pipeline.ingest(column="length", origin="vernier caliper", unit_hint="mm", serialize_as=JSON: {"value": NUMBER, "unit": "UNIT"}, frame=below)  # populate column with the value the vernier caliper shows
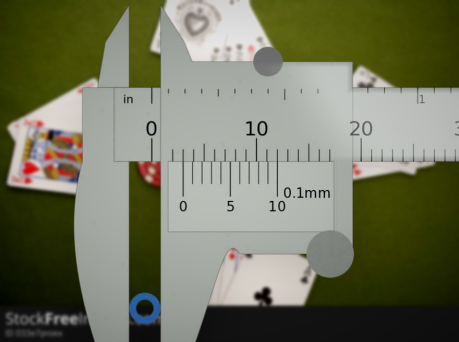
{"value": 3.0, "unit": "mm"}
